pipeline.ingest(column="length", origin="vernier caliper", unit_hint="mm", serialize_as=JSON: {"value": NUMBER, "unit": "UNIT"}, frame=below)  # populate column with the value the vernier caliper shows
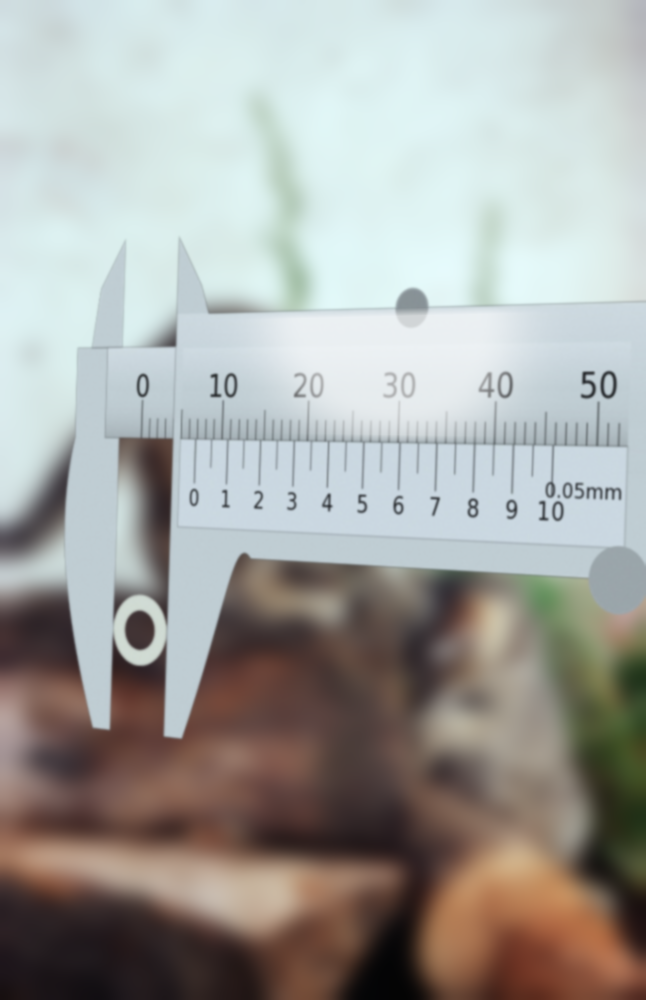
{"value": 6.8, "unit": "mm"}
